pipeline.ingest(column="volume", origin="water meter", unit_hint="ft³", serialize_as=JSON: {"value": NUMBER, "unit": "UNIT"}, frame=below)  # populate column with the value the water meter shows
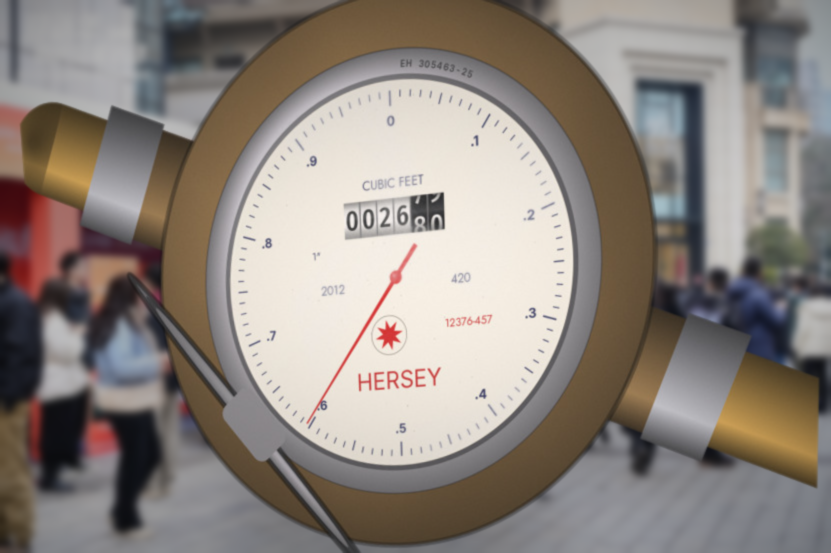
{"value": 2679.60, "unit": "ft³"}
